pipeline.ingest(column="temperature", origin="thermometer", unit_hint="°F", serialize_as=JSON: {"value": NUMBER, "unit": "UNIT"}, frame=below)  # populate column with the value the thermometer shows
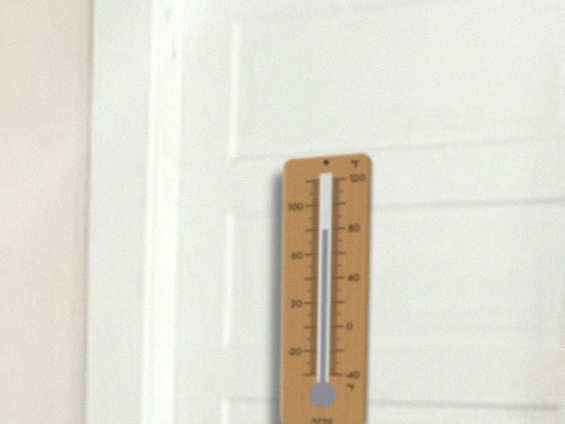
{"value": 80, "unit": "°F"}
